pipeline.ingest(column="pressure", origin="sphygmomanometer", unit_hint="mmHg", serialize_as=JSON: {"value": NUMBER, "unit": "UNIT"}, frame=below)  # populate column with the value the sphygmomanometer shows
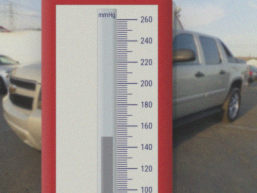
{"value": 150, "unit": "mmHg"}
